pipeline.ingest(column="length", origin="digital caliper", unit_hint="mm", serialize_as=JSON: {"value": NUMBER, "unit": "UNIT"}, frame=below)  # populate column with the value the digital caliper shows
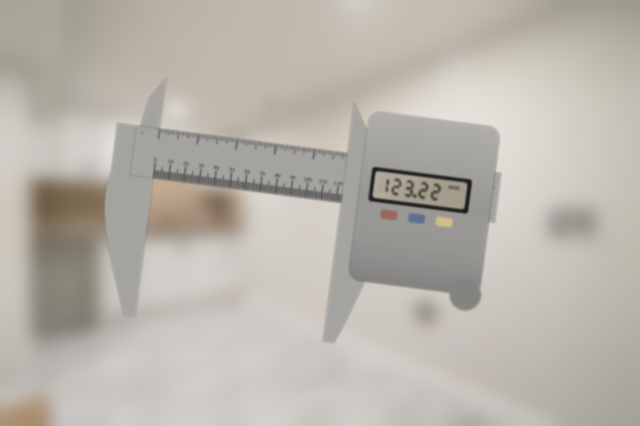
{"value": 123.22, "unit": "mm"}
